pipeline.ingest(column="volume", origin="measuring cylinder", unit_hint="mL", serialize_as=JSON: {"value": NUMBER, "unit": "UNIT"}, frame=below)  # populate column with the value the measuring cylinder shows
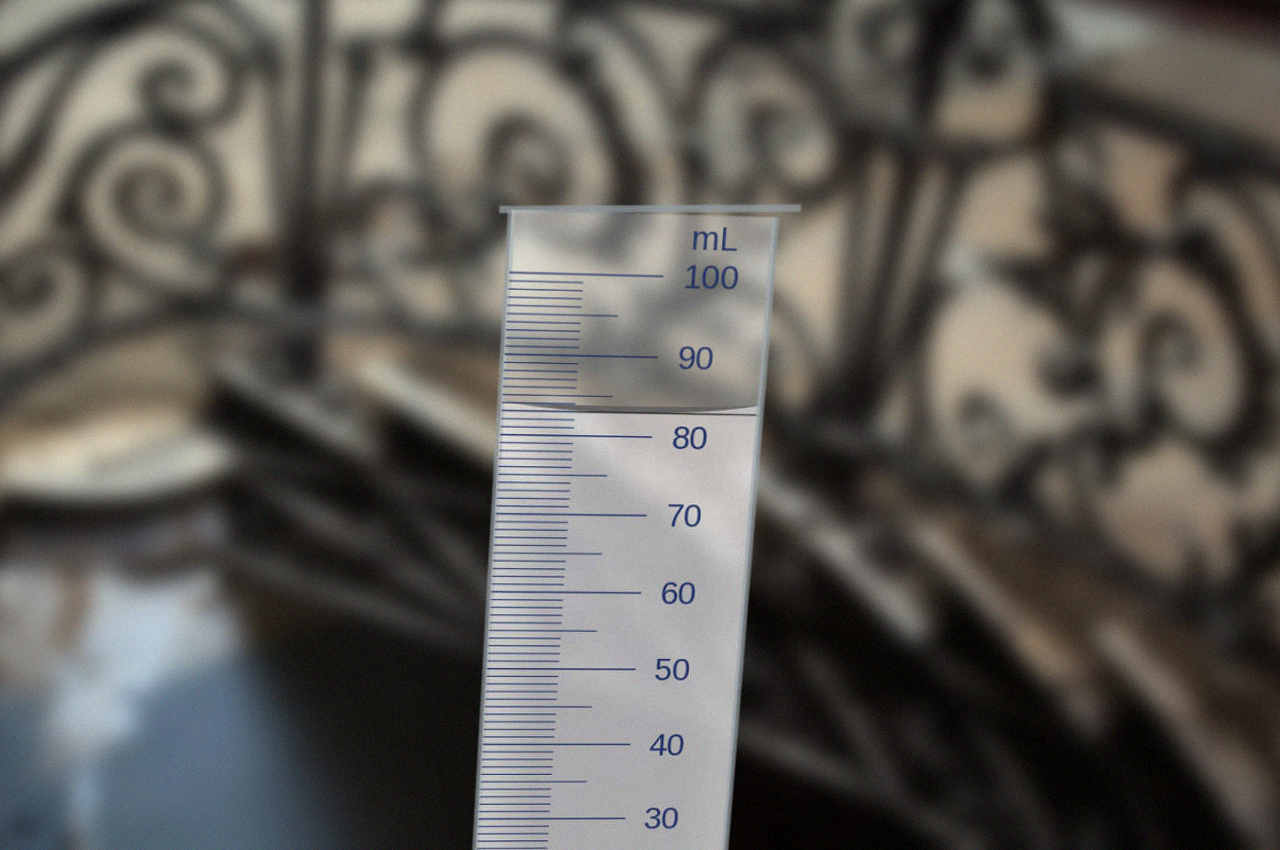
{"value": 83, "unit": "mL"}
